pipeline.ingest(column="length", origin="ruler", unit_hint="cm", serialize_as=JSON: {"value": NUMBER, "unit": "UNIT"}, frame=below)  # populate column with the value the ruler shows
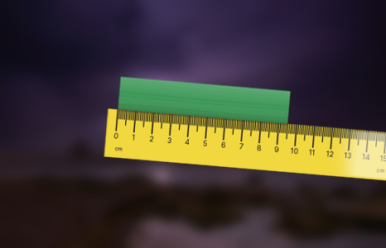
{"value": 9.5, "unit": "cm"}
